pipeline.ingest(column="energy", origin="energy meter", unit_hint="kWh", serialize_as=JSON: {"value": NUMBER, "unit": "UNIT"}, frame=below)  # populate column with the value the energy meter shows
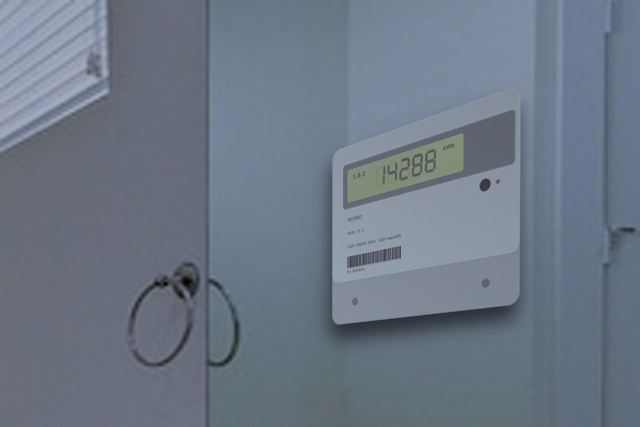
{"value": 14288, "unit": "kWh"}
